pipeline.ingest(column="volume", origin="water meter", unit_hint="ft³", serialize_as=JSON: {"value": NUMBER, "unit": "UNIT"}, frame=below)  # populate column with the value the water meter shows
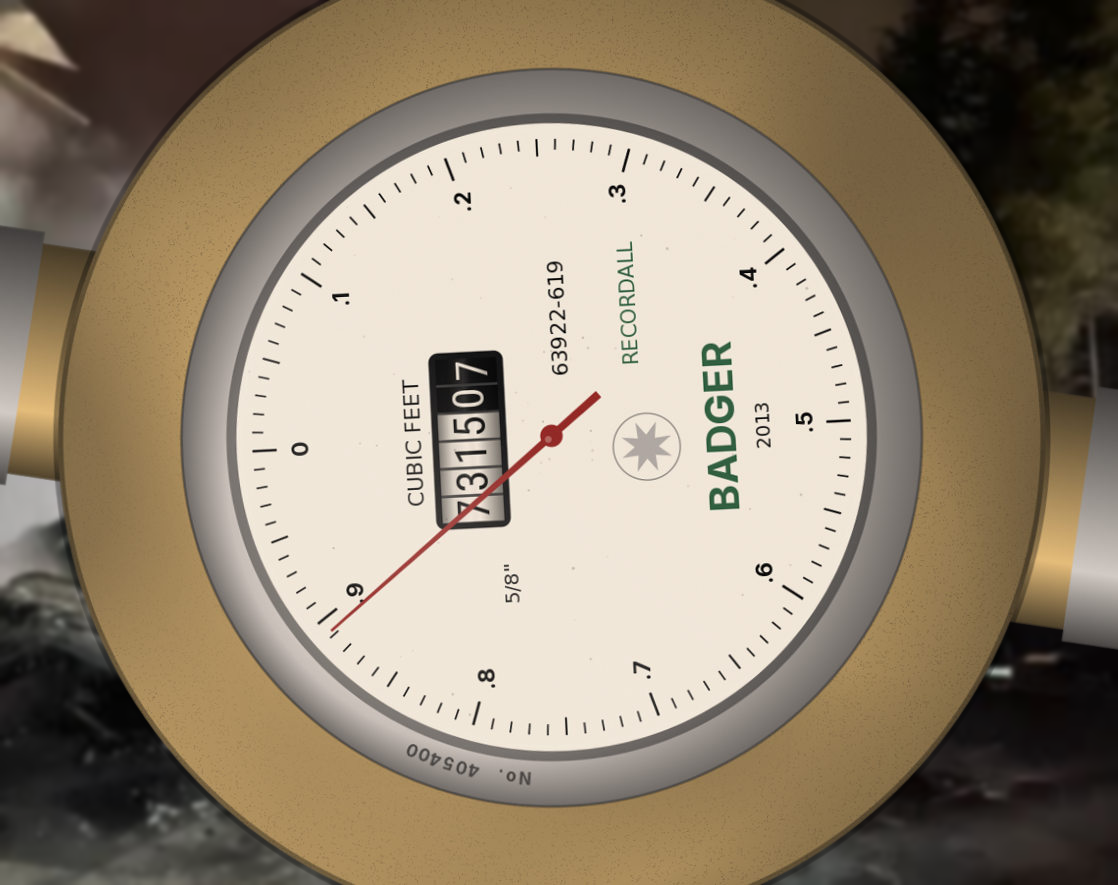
{"value": 731506.89, "unit": "ft³"}
